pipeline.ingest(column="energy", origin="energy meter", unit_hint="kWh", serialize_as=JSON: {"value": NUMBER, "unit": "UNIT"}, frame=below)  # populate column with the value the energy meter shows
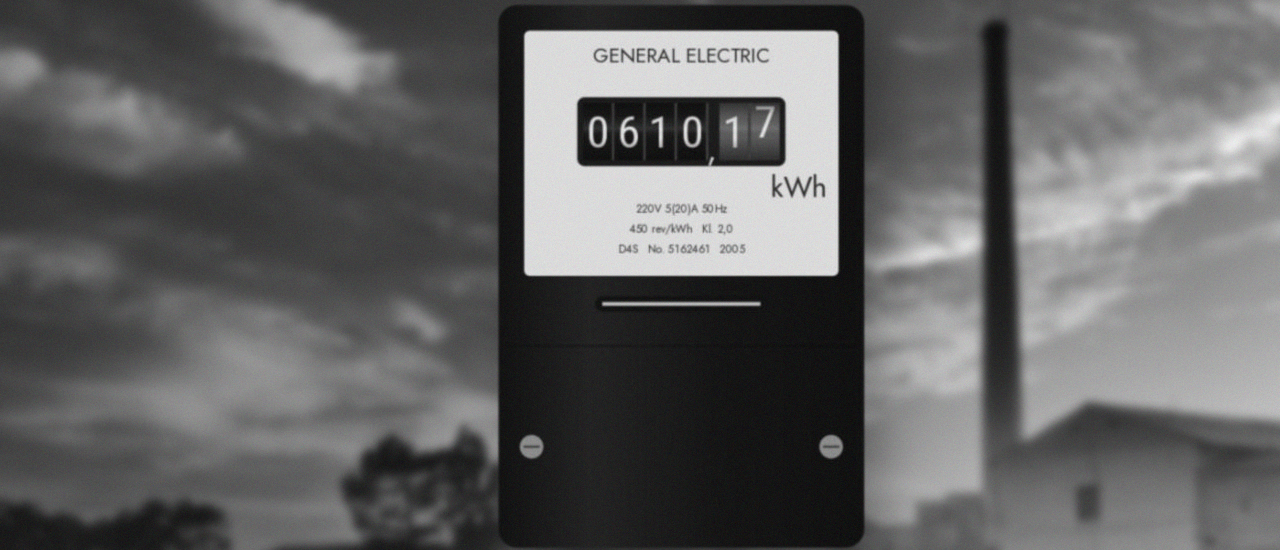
{"value": 610.17, "unit": "kWh"}
